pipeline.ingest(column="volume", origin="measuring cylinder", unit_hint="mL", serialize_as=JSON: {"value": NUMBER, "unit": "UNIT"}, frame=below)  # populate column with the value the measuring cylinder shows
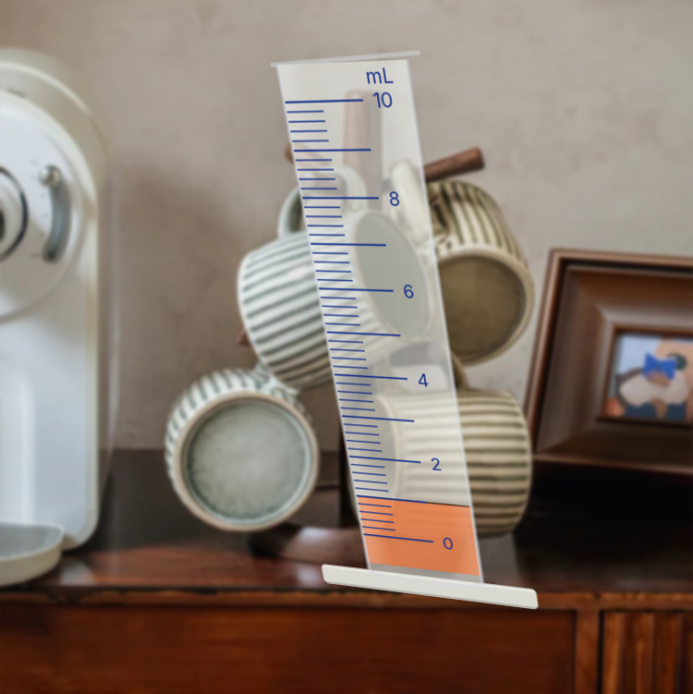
{"value": 1, "unit": "mL"}
